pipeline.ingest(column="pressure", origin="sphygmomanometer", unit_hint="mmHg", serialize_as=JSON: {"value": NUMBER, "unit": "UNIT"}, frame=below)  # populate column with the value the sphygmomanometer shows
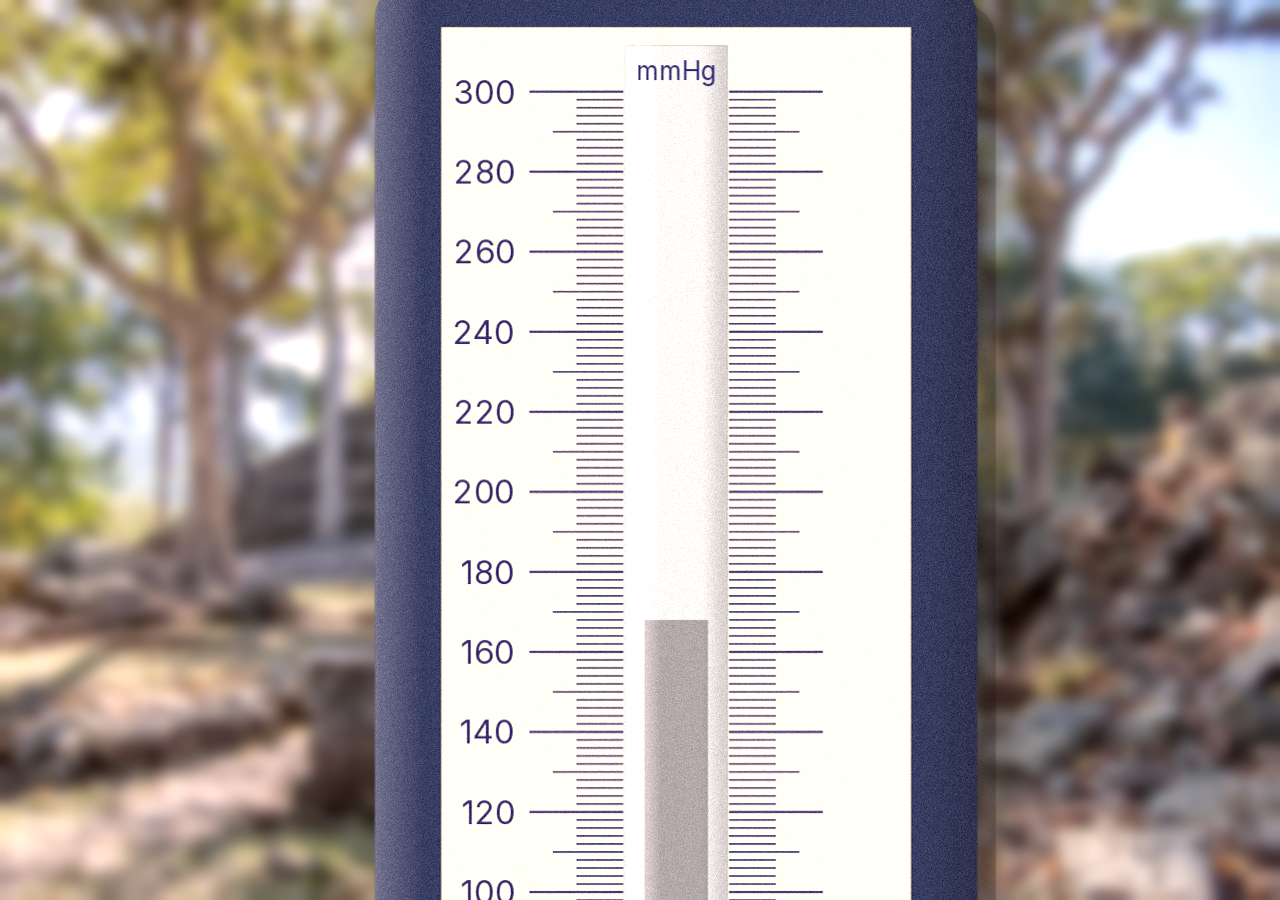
{"value": 168, "unit": "mmHg"}
